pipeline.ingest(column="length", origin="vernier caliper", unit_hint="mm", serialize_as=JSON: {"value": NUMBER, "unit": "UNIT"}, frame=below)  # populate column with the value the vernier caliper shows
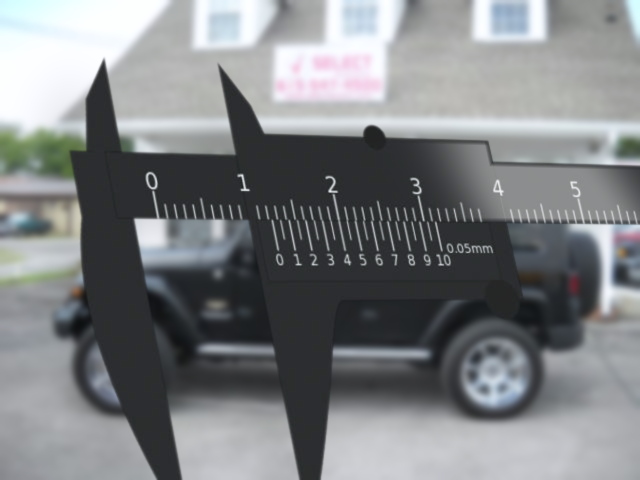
{"value": 12.4, "unit": "mm"}
